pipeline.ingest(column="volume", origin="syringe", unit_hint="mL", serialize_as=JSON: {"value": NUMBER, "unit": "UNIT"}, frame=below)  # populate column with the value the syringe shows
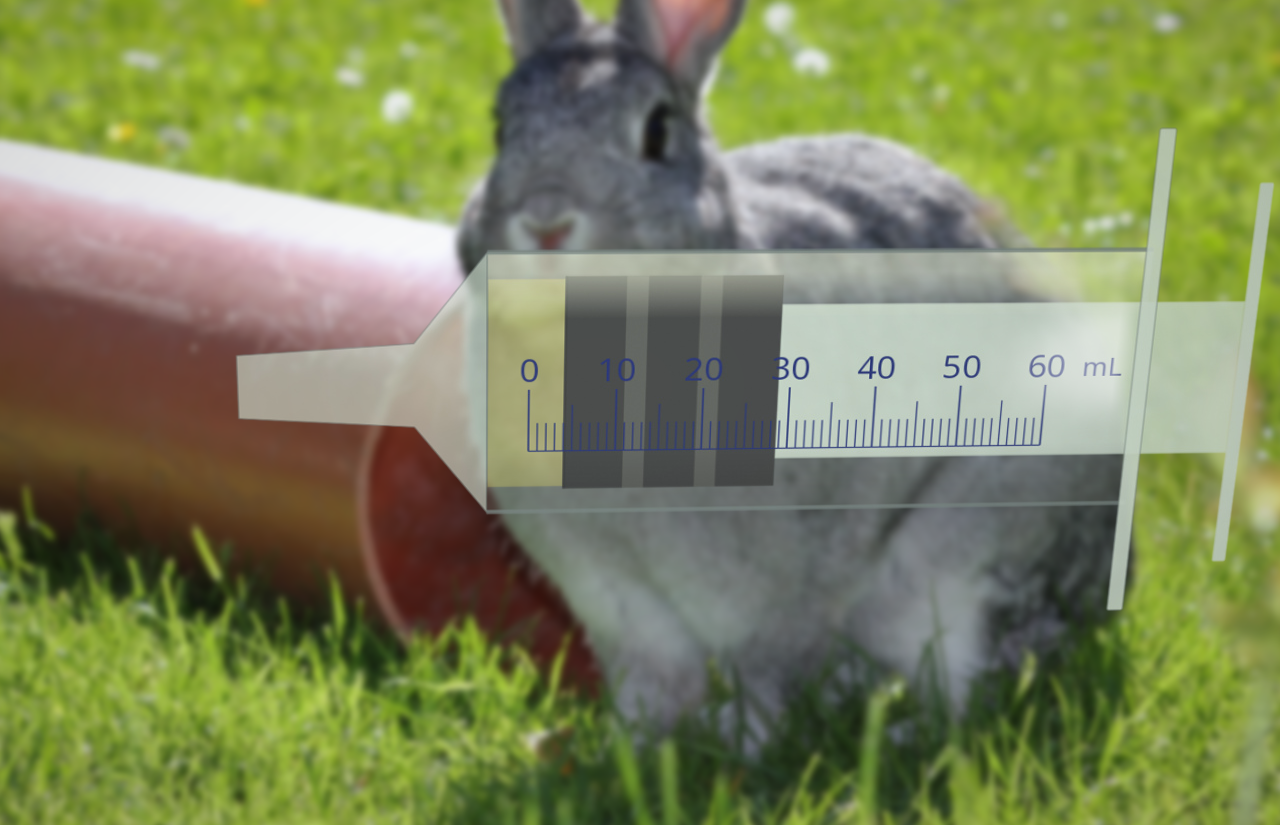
{"value": 4, "unit": "mL"}
